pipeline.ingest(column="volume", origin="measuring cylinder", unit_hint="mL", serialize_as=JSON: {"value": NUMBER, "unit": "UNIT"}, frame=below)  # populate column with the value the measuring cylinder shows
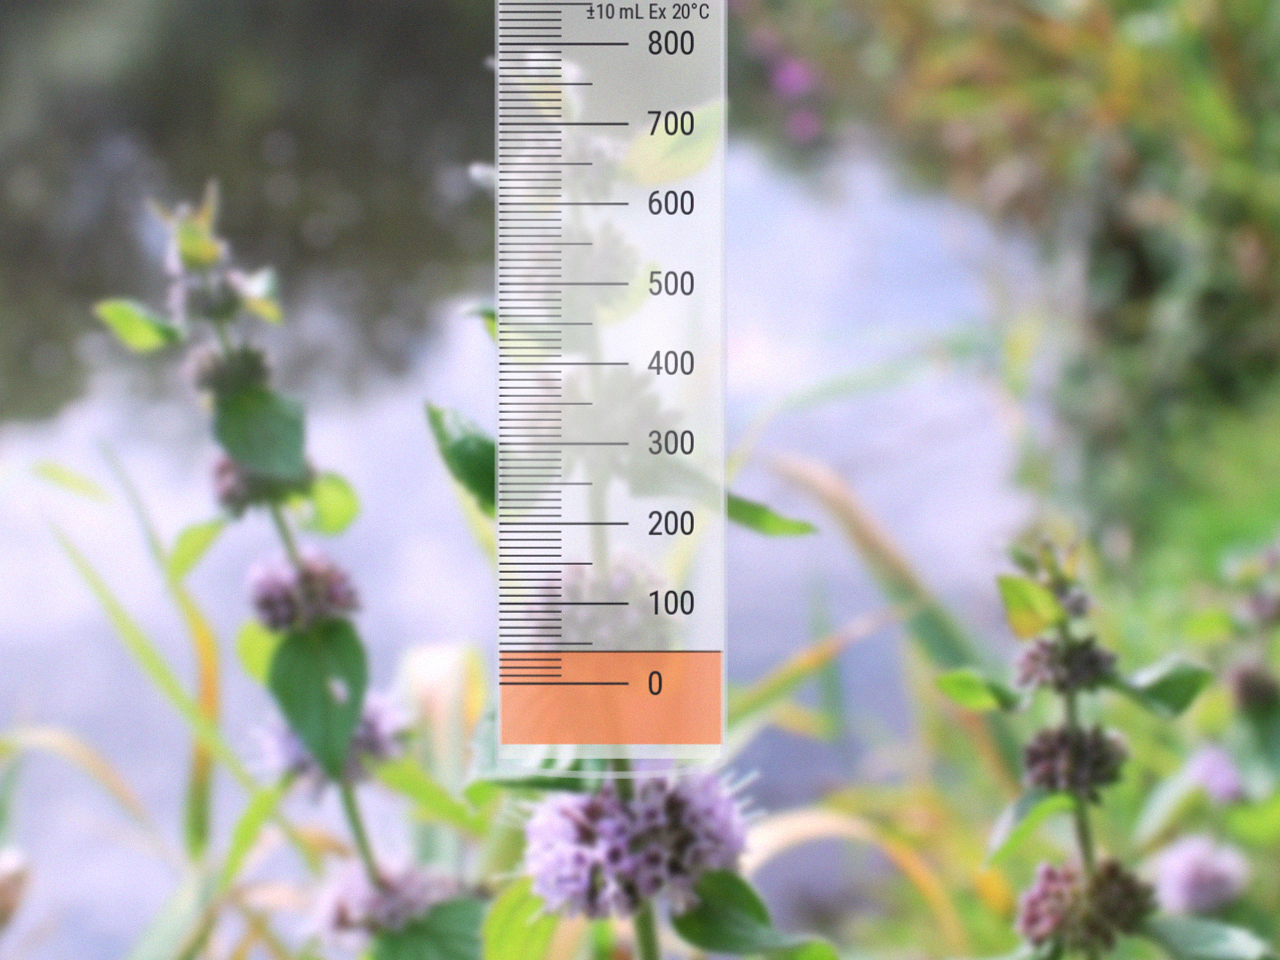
{"value": 40, "unit": "mL"}
